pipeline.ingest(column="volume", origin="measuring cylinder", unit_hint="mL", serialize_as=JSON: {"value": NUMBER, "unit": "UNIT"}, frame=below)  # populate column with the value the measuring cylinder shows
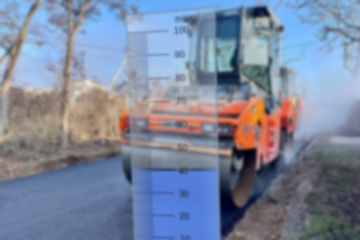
{"value": 40, "unit": "mL"}
